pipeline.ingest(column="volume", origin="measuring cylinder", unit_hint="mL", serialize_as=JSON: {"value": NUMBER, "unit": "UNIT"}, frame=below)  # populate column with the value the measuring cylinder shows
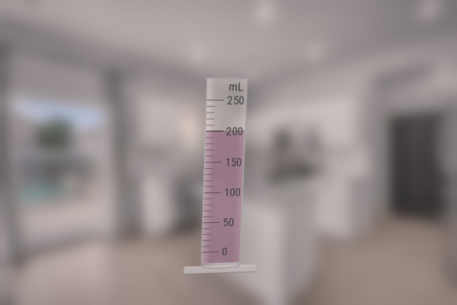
{"value": 200, "unit": "mL"}
